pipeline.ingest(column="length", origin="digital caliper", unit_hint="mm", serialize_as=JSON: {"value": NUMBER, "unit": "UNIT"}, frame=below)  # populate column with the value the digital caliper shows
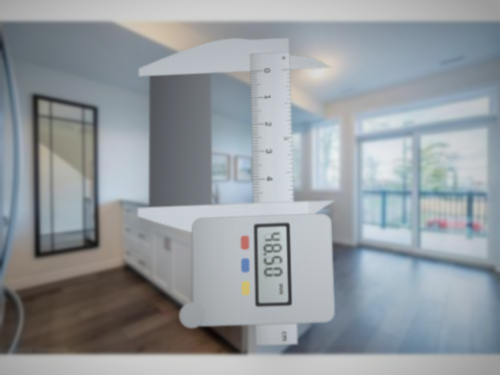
{"value": 48.50, "unit": "mm"}
